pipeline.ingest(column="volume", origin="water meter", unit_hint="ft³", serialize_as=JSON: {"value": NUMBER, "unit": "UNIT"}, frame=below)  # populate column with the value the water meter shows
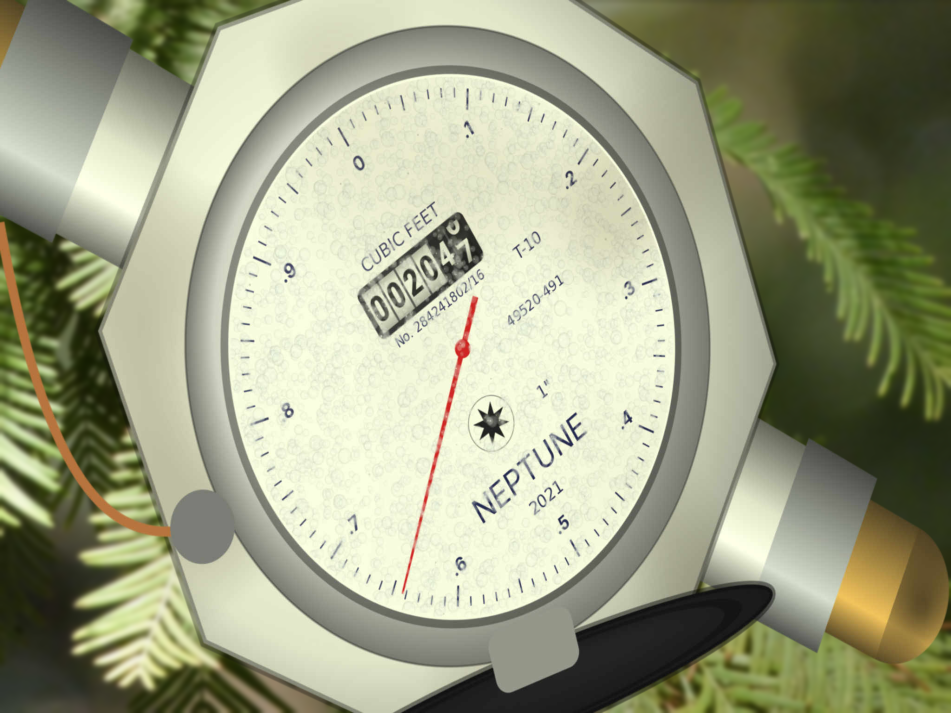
{"value": 2046.64, "unit": "ft³"}
